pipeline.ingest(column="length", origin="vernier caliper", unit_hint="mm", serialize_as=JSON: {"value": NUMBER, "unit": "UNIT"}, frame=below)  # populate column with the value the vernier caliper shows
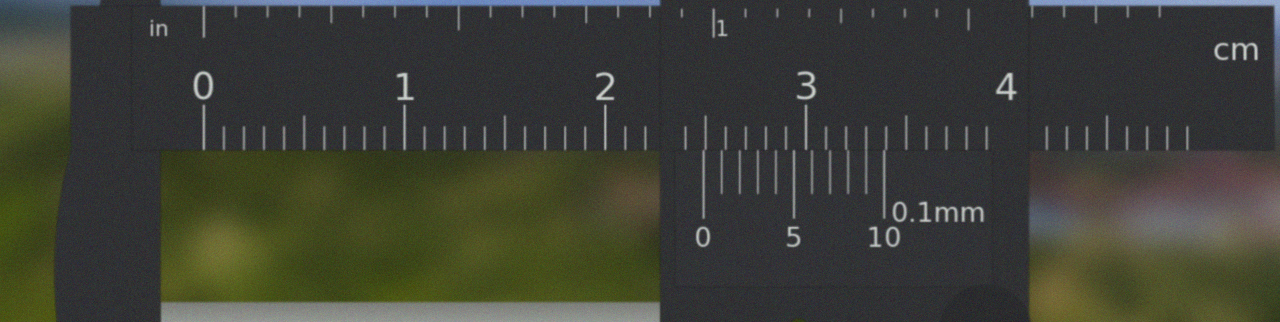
{"value": 24.9, "unit": "mm"}
